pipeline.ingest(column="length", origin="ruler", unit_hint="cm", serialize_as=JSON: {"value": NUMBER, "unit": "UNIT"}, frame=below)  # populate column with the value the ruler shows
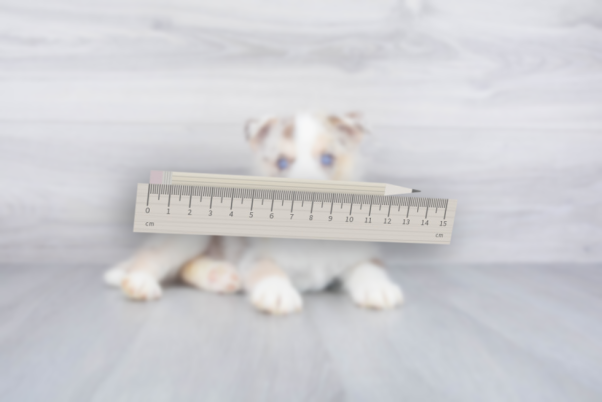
{"value": 13.5, "unit": "cm"}
